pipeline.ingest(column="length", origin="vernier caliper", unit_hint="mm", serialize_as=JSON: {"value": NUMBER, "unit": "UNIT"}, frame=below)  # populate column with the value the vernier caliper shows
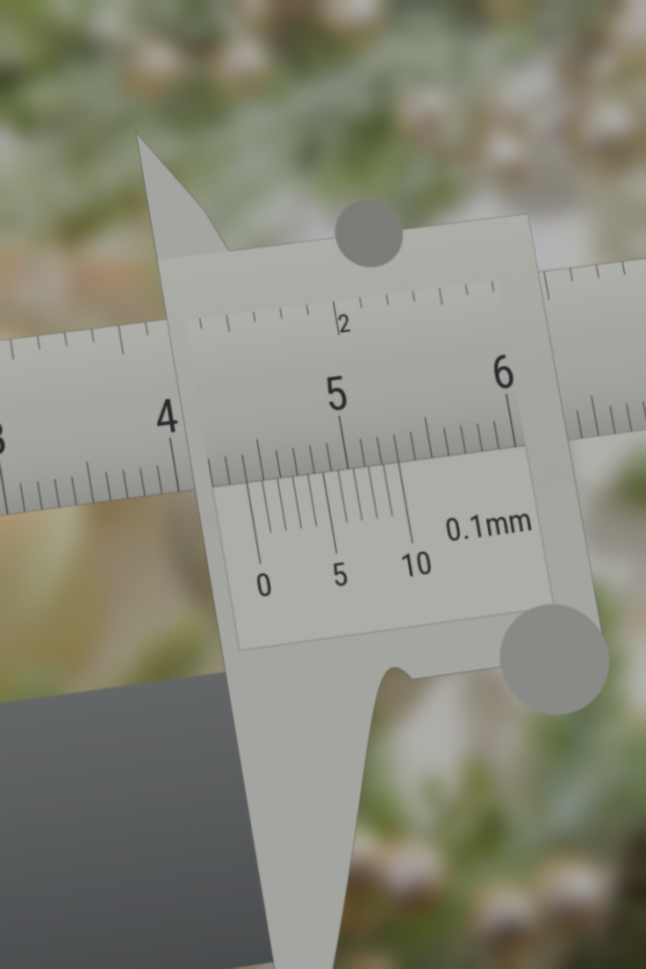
{"value": 44.0, "unit": "mm"}
